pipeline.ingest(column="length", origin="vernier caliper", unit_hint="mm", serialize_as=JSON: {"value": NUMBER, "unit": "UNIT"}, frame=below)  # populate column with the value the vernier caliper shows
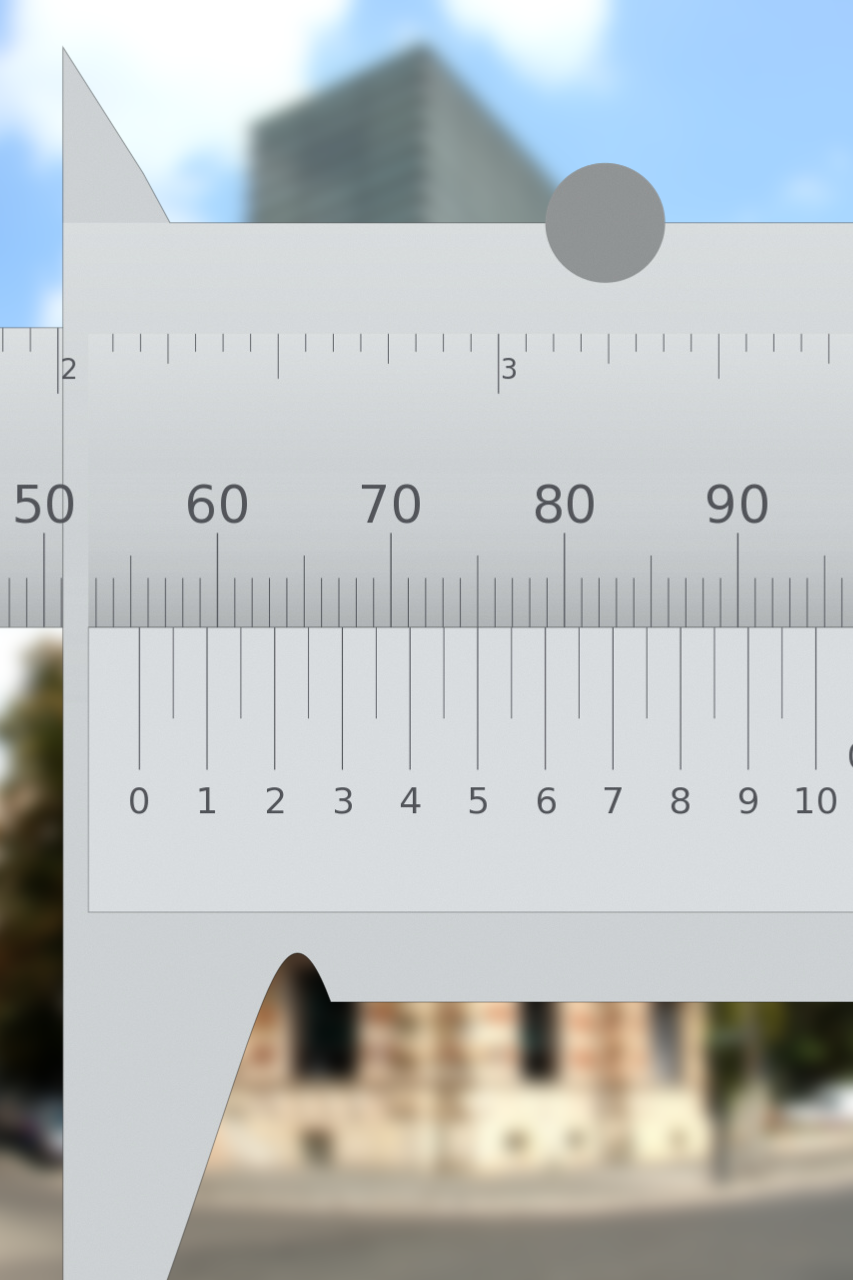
{"value": 55.5, "unit": "mm"}
